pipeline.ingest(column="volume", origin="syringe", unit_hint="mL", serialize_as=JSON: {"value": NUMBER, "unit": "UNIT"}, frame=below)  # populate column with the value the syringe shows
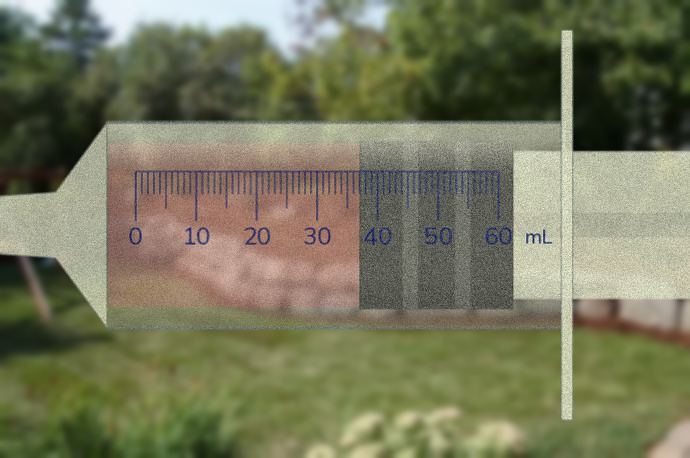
{"value": 37, "unit": "mL"}
